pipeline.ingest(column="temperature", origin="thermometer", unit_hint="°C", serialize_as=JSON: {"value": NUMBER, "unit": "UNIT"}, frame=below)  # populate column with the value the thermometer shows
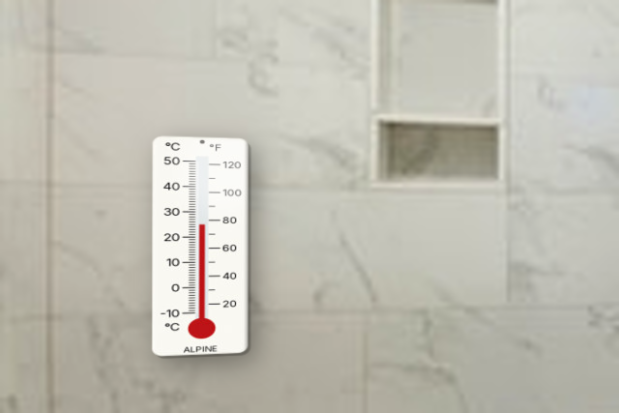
{"value": 25, "unit": "°C"}
